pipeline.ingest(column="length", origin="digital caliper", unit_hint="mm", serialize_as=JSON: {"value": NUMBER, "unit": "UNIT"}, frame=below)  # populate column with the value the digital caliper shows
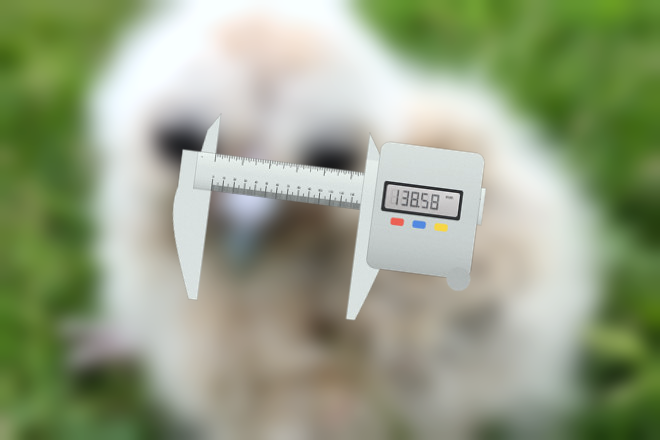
{"value": 138.58, "unit": "mm"}
